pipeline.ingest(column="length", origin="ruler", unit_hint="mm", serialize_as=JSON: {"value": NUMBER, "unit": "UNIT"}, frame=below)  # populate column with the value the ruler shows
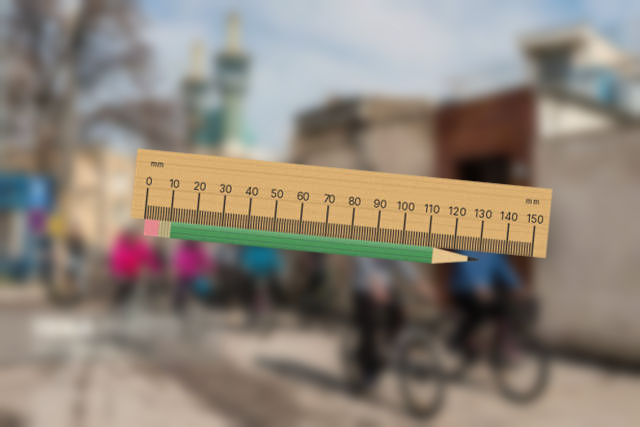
{"value": 130, "unit": "mm"}
